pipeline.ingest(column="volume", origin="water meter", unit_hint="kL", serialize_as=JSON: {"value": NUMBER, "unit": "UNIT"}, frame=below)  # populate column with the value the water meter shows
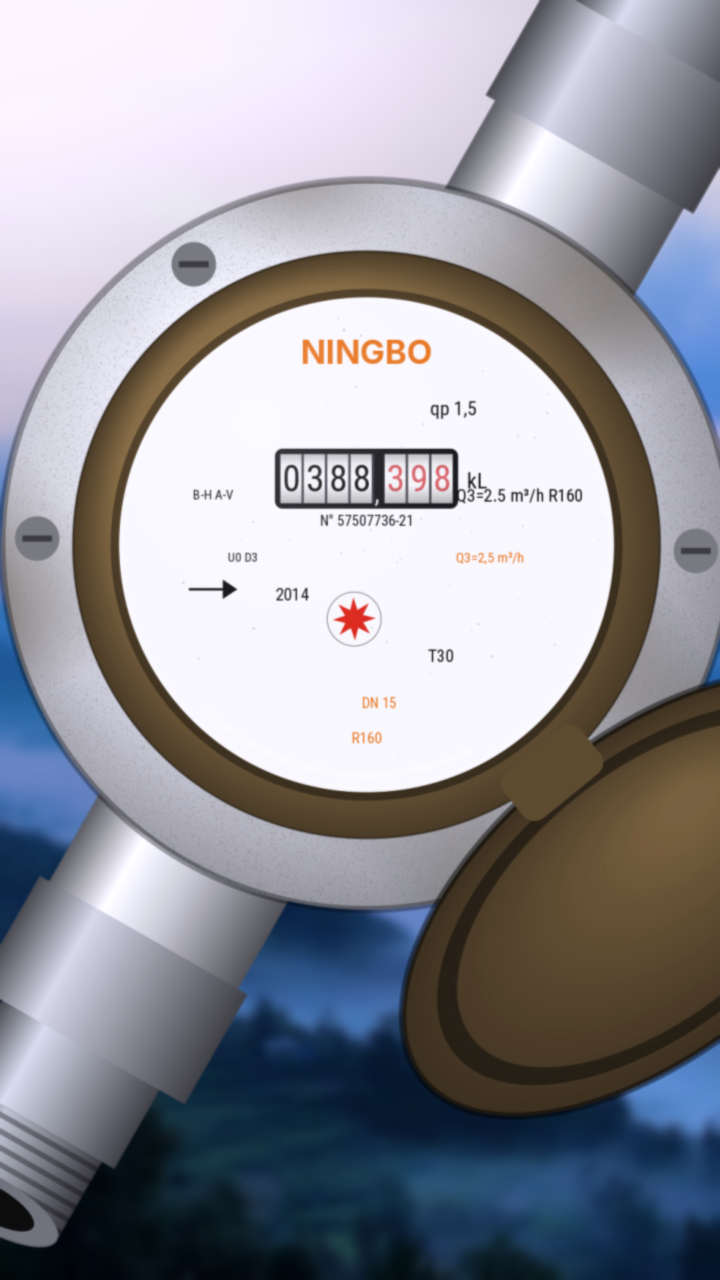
{"value": 388.398, "unit": "kL"}
